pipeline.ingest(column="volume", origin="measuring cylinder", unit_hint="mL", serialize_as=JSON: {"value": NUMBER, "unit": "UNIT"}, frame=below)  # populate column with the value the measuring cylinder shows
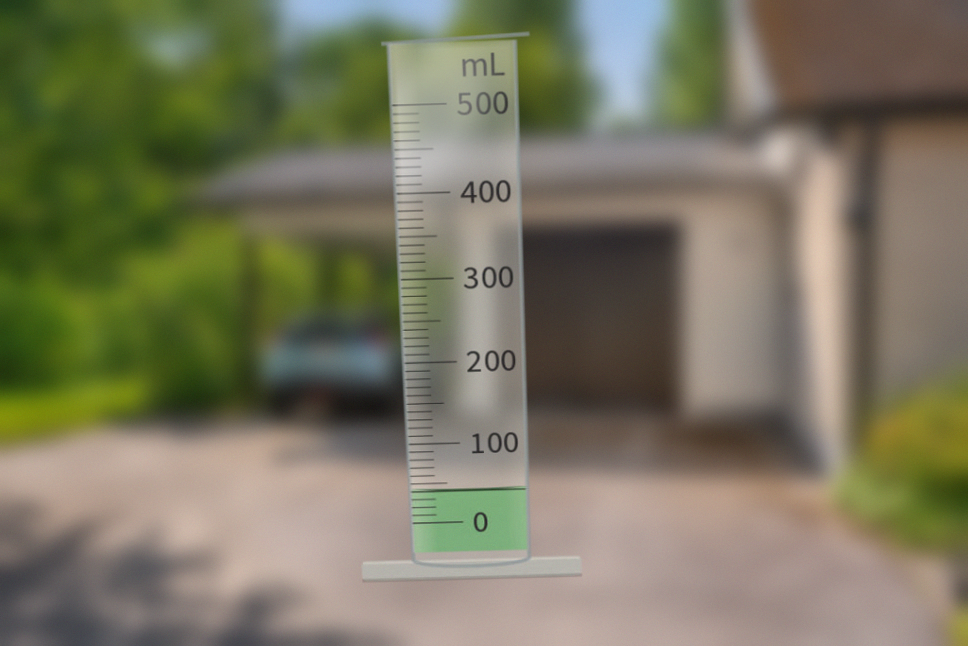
{"value": 40, "unit": "mL"}
